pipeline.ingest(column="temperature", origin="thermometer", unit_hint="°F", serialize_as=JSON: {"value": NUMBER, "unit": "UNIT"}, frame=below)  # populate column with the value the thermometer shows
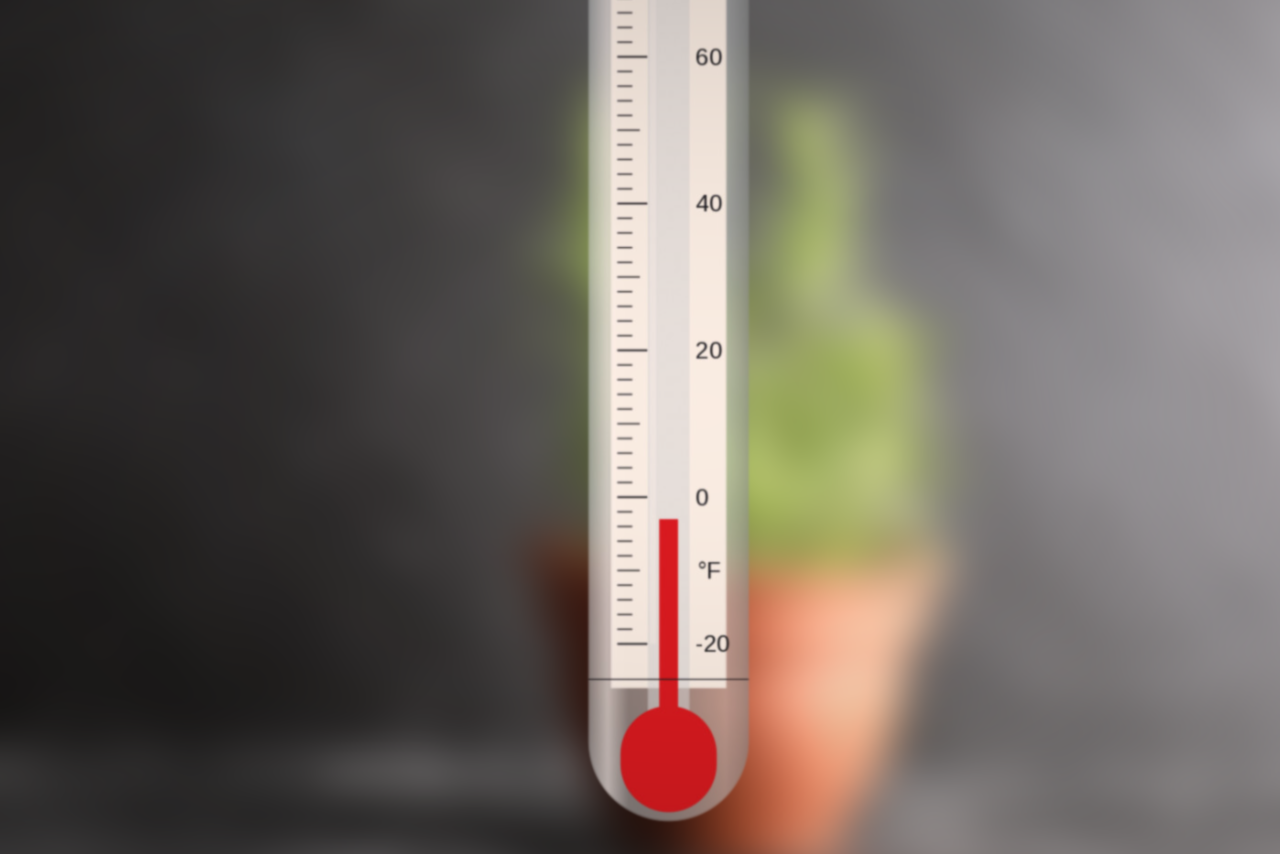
{"value": -3, "unit": "°F"}
